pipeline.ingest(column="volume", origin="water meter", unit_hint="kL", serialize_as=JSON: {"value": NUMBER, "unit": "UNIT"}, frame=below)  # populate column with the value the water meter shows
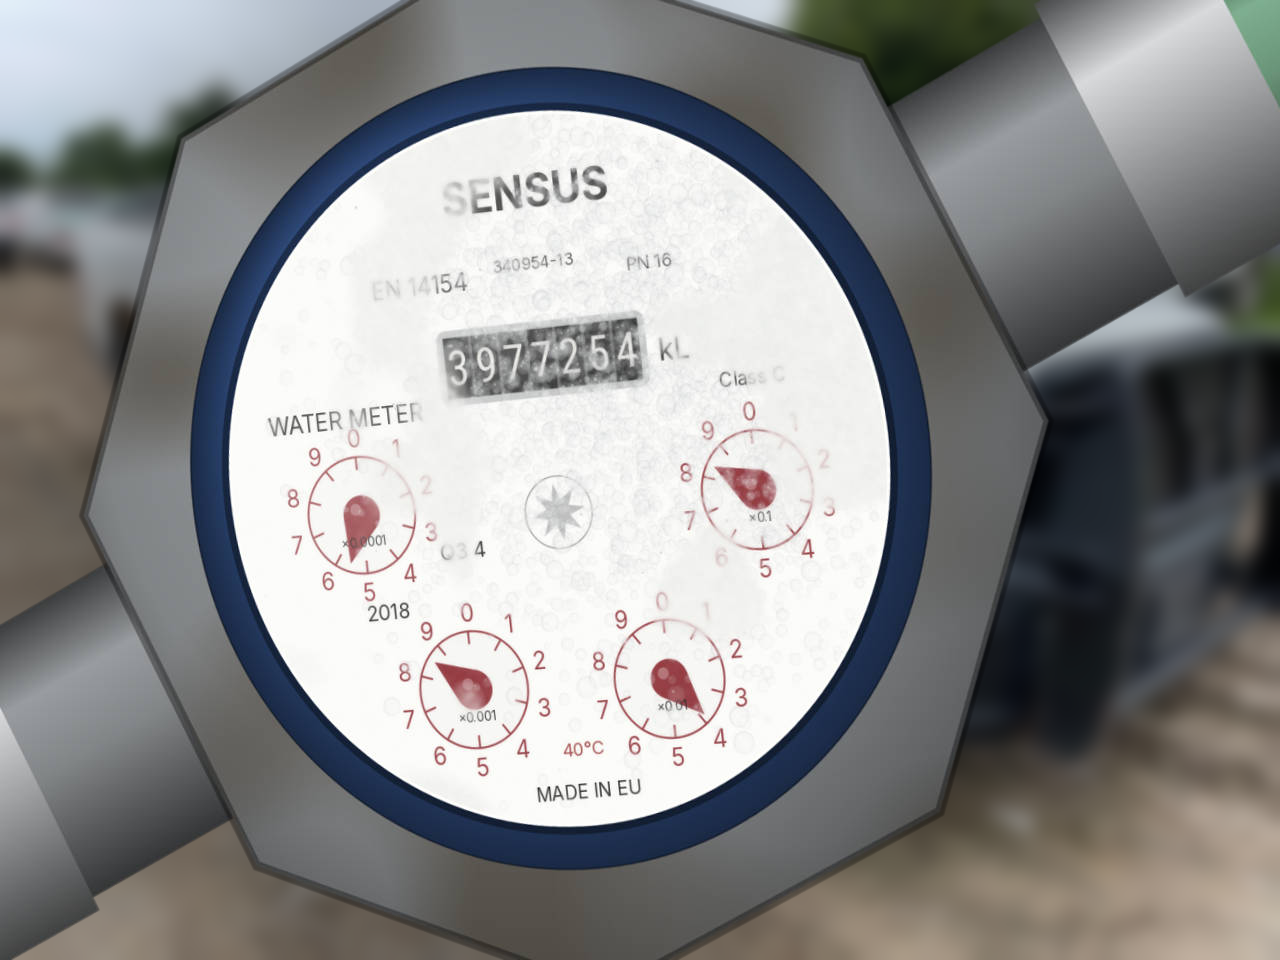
{"value": 3977254.8385, "unit": "kL"}
